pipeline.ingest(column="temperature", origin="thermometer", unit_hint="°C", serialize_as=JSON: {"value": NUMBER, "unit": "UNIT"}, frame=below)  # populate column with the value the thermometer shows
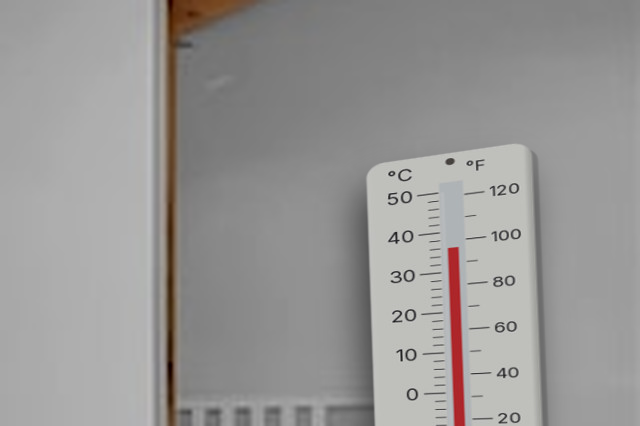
{"value": 36, "unit": "°C"}
